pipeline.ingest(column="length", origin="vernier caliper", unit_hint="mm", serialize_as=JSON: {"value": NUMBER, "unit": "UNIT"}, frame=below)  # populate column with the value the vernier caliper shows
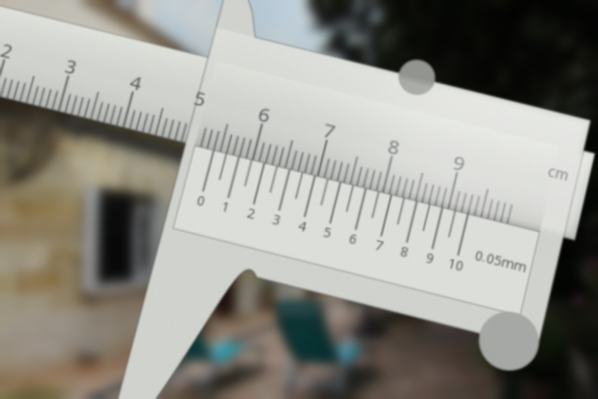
{"value": 54.0, "unit": "mm"}
